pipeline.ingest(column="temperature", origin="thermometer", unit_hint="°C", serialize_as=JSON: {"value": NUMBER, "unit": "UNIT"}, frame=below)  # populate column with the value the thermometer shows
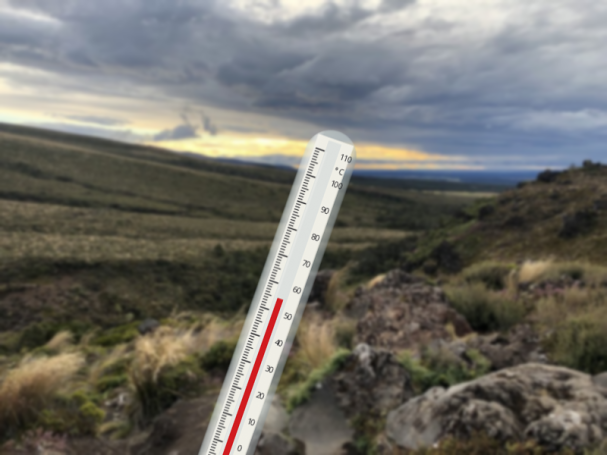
{"value": 55, "unit": "°C"}
